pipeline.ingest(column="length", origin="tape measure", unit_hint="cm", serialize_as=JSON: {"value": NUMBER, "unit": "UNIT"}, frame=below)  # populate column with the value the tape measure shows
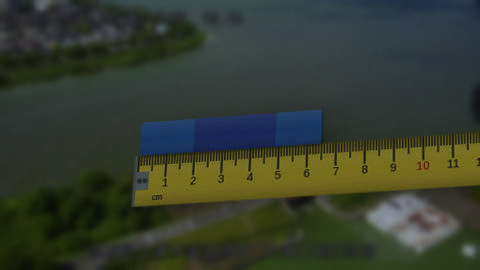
{"value": 6.5, "unit": "cm"}
